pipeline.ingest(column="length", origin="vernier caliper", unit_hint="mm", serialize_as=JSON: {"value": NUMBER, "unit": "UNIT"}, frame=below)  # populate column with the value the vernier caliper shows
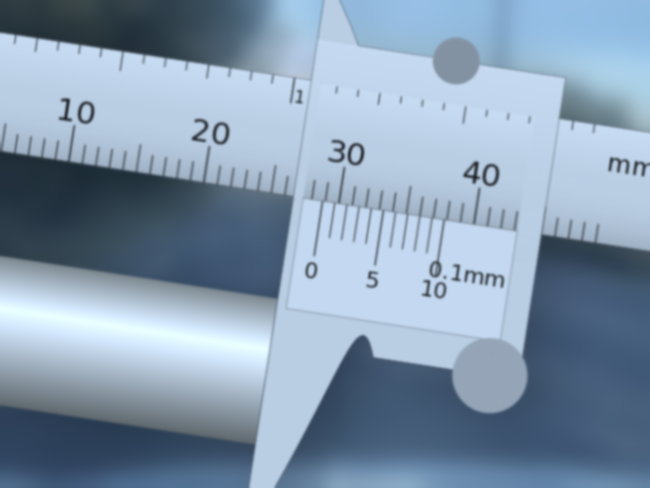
{"value": 28.8, "unit": "mm"}
